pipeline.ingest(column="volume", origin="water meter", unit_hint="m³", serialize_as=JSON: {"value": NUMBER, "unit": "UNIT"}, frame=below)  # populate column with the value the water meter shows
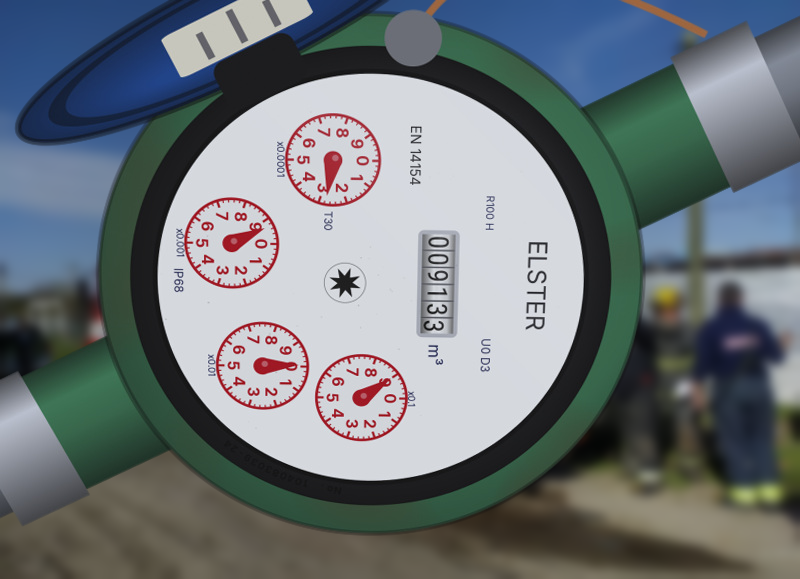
{"value": 9132.8992, "unit": "m³"}
